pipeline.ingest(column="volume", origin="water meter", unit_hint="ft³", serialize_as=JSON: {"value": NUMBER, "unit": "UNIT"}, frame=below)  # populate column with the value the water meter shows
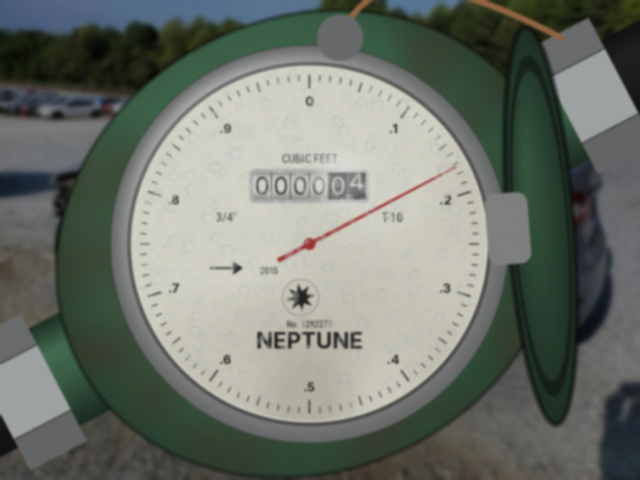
{"value": 4.17, "unit": "ft³"}
